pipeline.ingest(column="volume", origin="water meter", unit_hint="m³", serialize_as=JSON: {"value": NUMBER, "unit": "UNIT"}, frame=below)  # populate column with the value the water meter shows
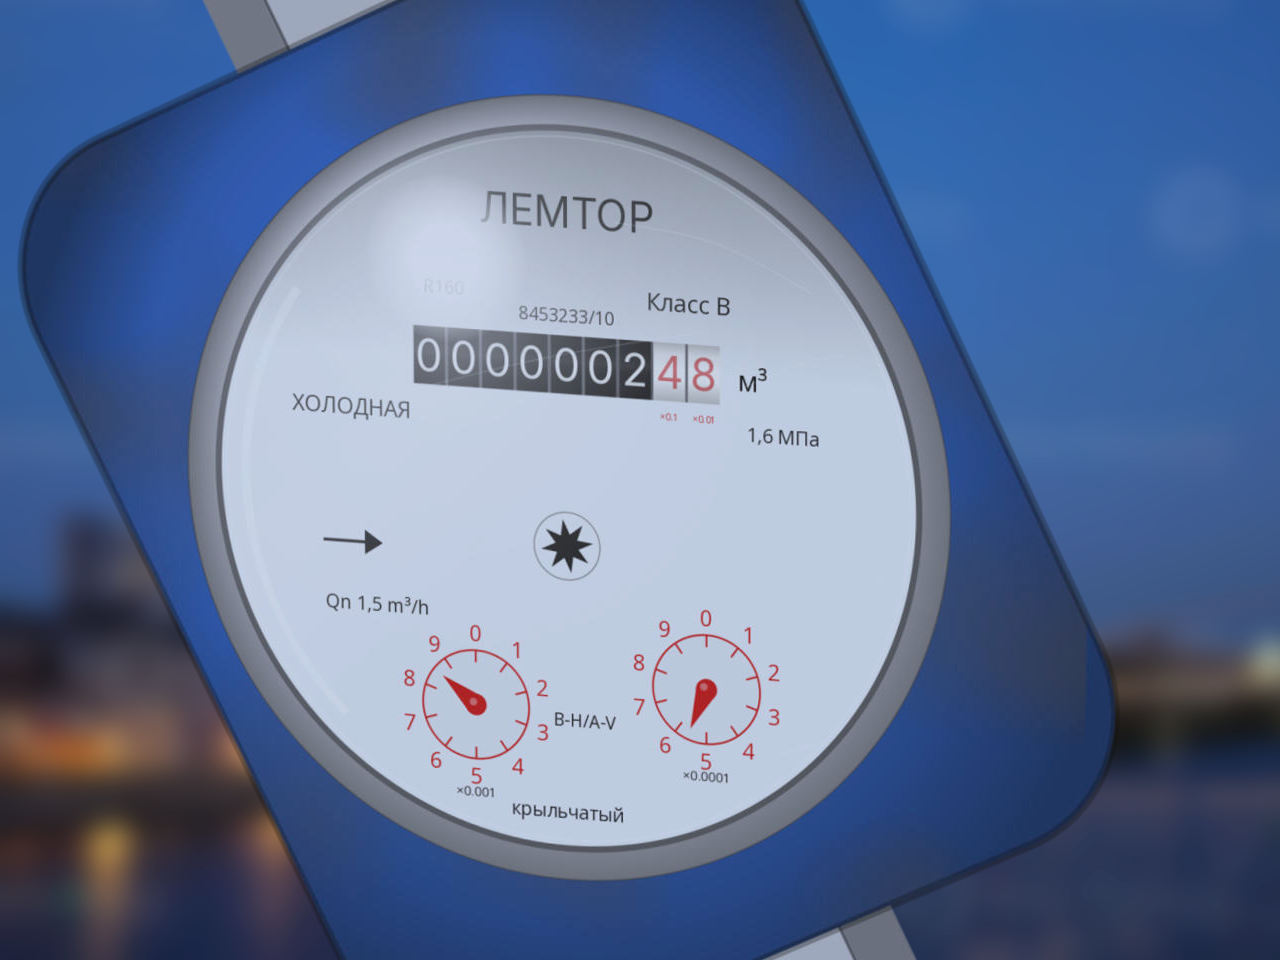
{"value": 2.4885, "unit": "m³"}
